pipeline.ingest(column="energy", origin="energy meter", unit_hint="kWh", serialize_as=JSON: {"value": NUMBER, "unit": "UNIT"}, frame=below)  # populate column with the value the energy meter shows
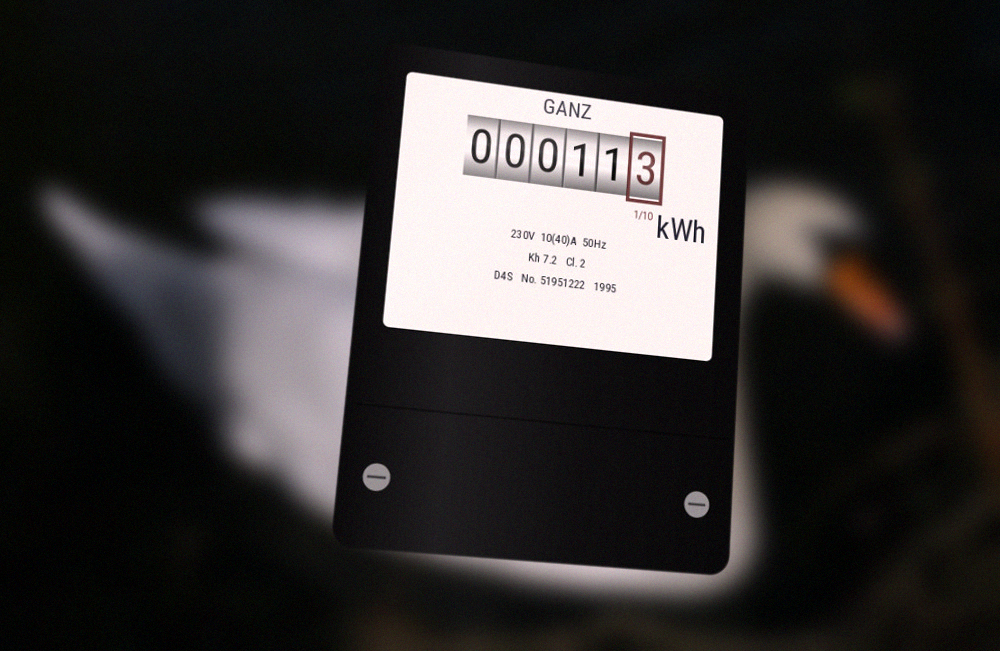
{"value": 11.3, "unit": "kWh"}
